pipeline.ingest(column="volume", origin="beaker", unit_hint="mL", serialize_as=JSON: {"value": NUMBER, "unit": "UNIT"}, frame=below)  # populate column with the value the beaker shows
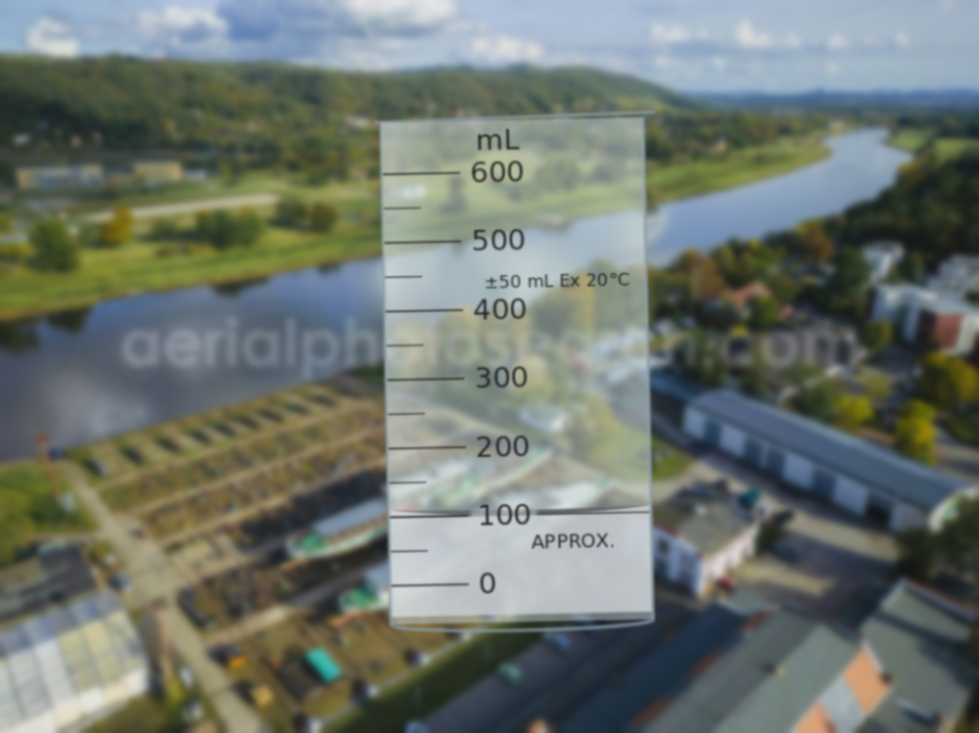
{"value": 100, "unit": "mL"}
